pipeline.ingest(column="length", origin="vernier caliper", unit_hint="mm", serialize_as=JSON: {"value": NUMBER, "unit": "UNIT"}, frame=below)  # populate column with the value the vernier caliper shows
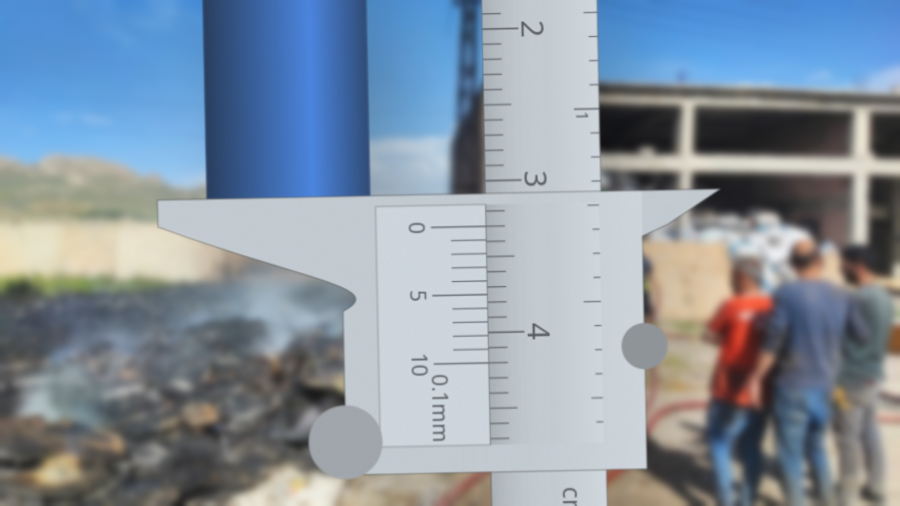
{"value": 33.0, "unit": "mm"}
